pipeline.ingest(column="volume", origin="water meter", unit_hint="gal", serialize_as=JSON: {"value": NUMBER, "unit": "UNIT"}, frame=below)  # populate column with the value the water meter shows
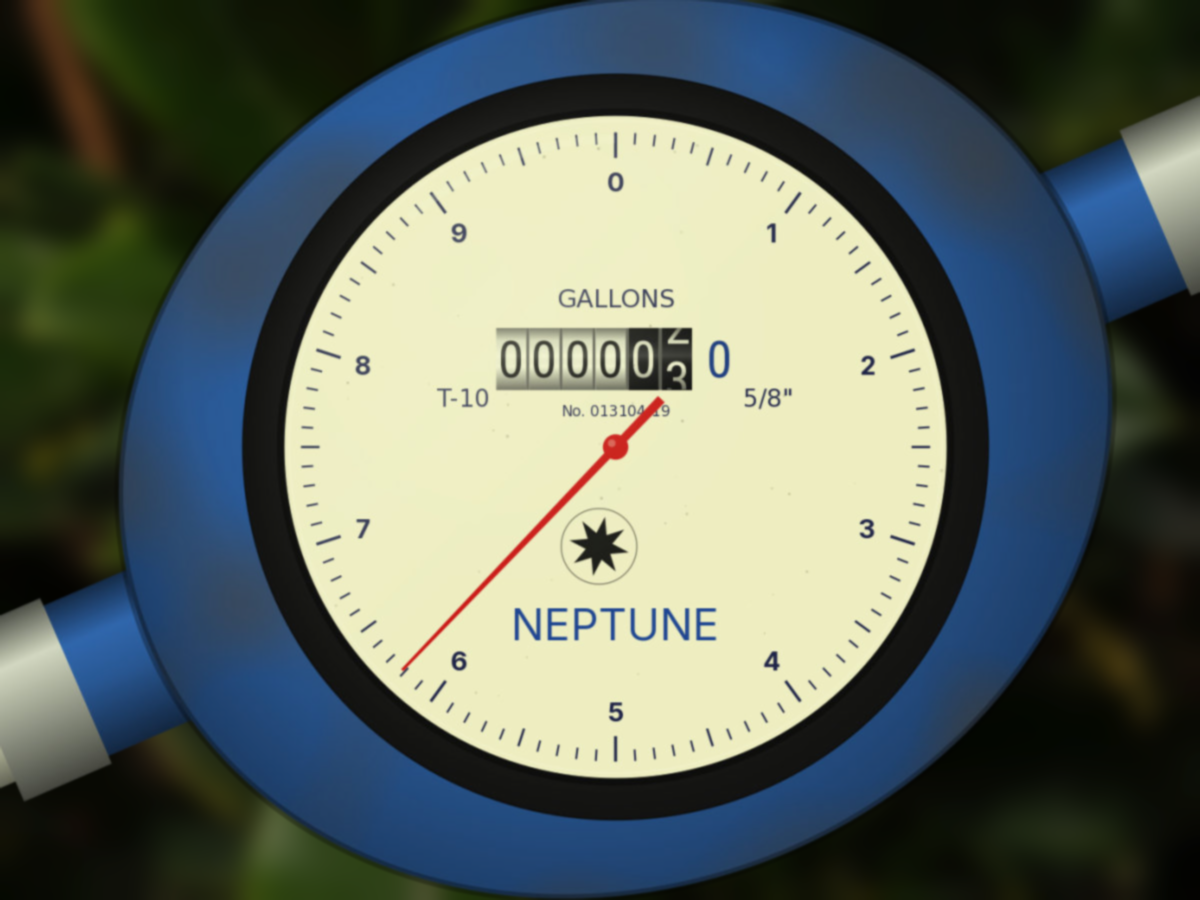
{"value": 26.2, "unit": "gal"}
